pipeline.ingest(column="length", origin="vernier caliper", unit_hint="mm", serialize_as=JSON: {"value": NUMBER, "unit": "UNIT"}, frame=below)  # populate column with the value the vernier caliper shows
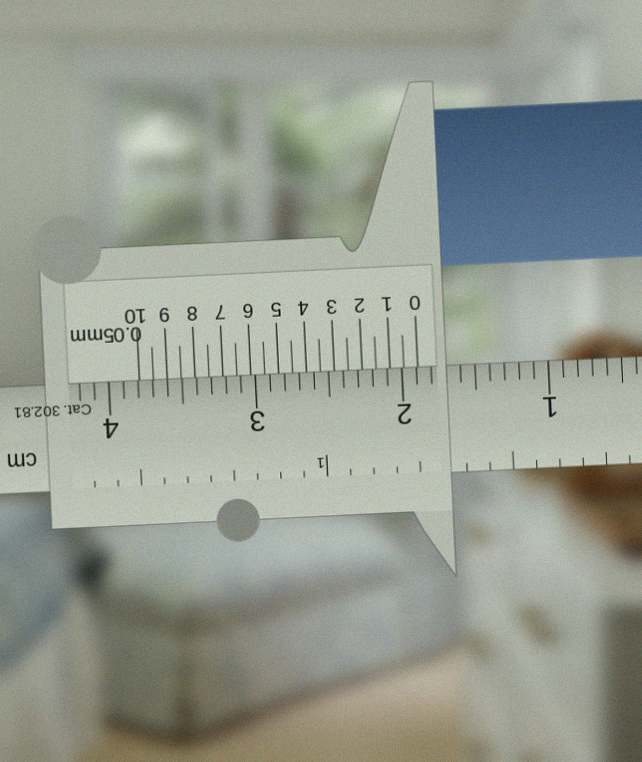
{"value": 18.9, "unit": "mm"}
